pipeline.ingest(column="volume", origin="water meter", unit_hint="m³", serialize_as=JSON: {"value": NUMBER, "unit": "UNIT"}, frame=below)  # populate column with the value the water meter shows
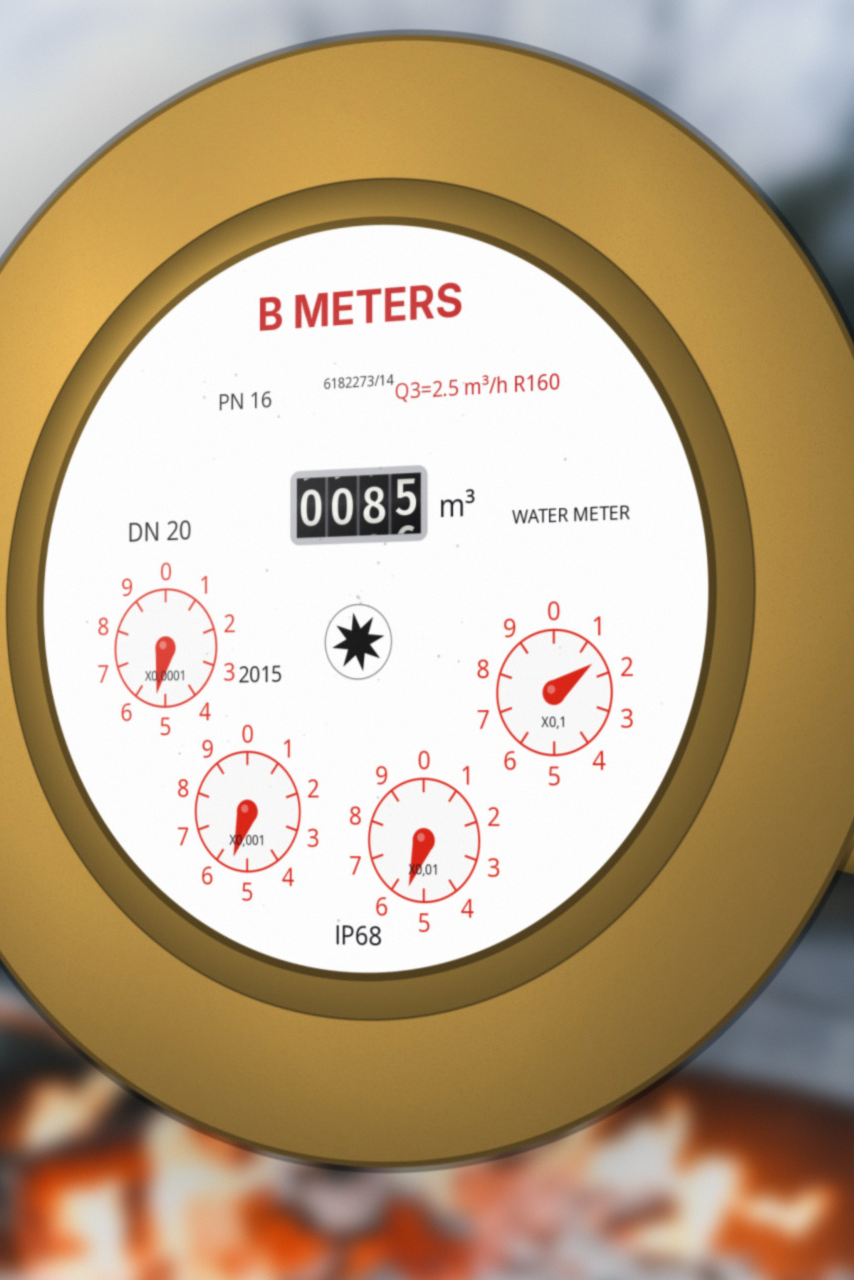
{"value": 85.1555, "unit": "m³"}
